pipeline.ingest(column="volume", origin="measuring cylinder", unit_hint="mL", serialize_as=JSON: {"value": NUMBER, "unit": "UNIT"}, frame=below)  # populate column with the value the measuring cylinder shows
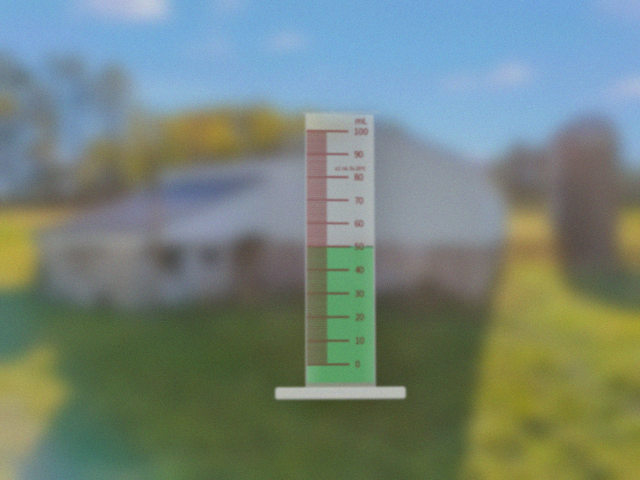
{"value": 50, "unit": "mL"}
